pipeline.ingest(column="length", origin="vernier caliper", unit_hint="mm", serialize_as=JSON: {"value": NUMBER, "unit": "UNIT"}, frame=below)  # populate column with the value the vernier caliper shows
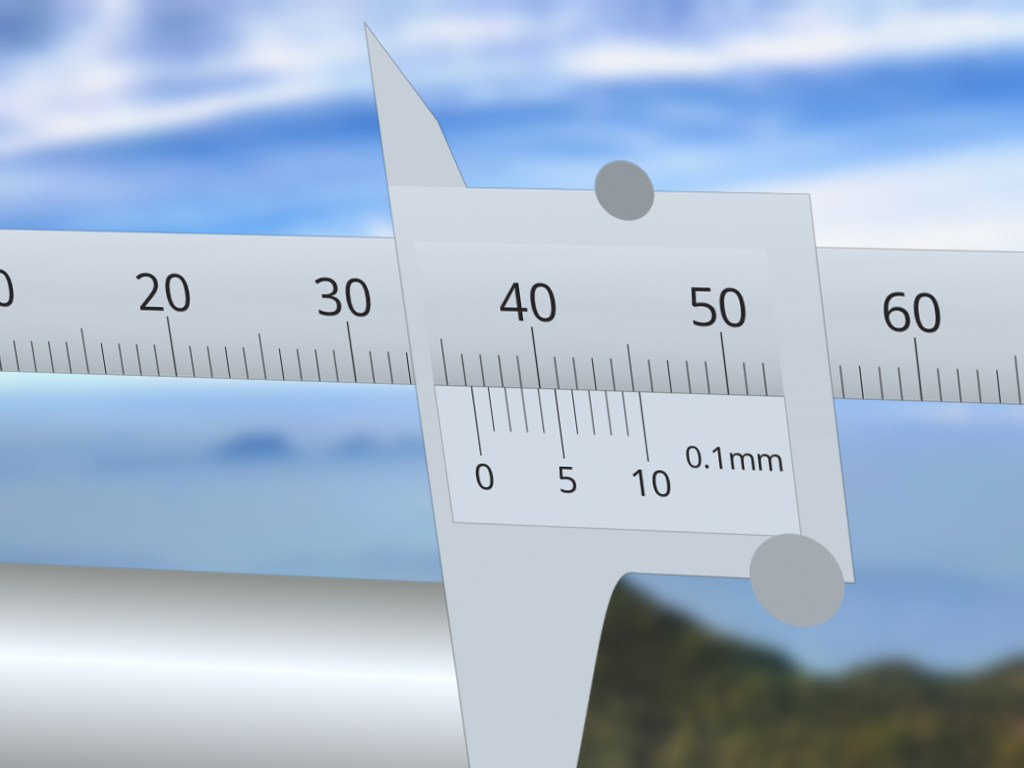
{"value": 36.3, "unit": "mm"}
